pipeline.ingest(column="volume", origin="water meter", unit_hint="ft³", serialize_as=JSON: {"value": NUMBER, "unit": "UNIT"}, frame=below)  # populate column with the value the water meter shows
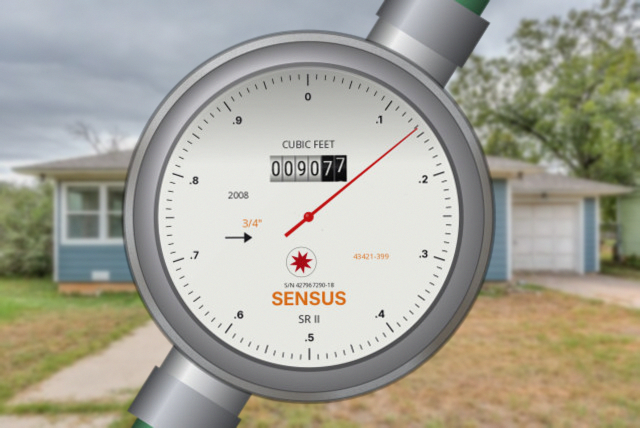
{"value": 9077.14, "unit": "ft³"}
